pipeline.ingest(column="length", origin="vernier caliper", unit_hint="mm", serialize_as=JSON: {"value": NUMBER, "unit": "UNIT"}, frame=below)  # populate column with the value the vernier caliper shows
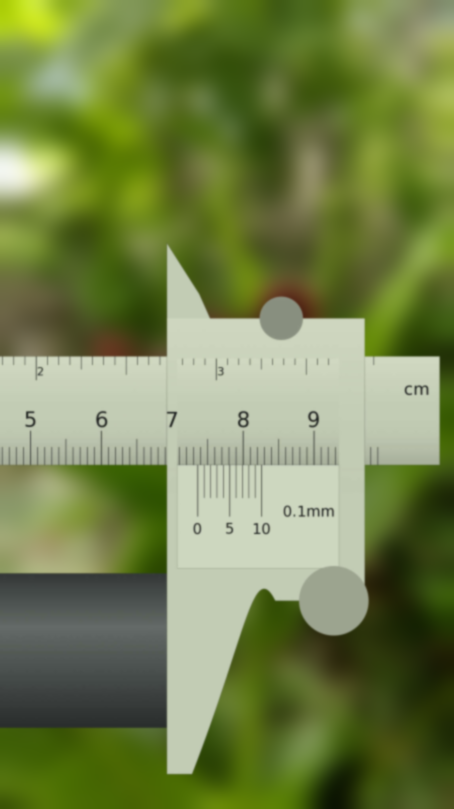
{"value": 73.6, "unit": "mm"}
